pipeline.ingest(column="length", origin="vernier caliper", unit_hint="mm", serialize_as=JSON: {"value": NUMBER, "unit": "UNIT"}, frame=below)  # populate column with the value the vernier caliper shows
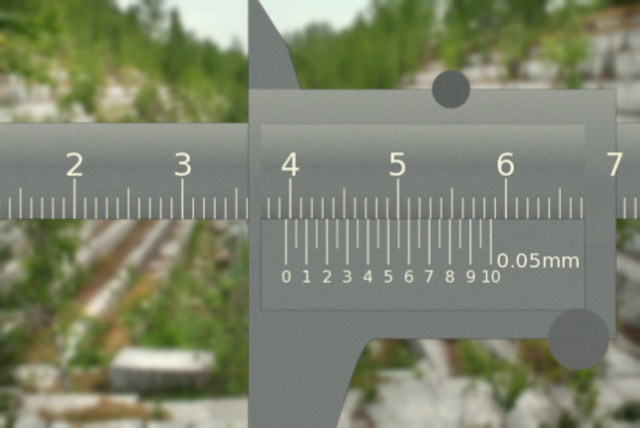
{"value": 39.6, "unit": "mm"}
